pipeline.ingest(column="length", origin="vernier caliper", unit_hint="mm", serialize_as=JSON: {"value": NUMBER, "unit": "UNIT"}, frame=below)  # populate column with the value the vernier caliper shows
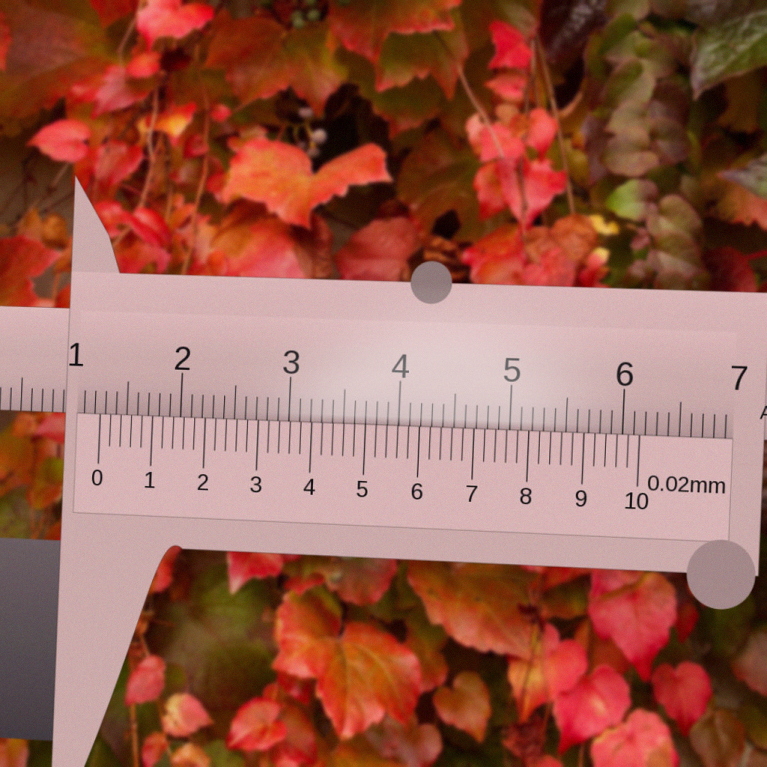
{"value": 12.5, "unit": "mm"}
